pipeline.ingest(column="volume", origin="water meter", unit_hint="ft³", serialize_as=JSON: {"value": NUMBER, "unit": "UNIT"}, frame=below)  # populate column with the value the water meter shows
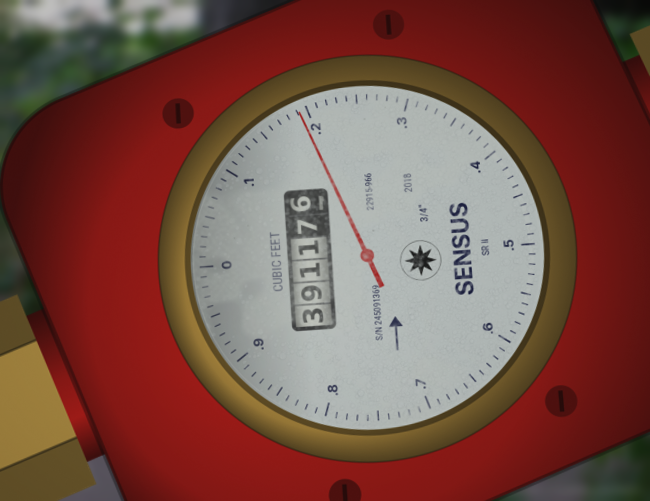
{"value": 391176.19, "unit": "ft³"}
